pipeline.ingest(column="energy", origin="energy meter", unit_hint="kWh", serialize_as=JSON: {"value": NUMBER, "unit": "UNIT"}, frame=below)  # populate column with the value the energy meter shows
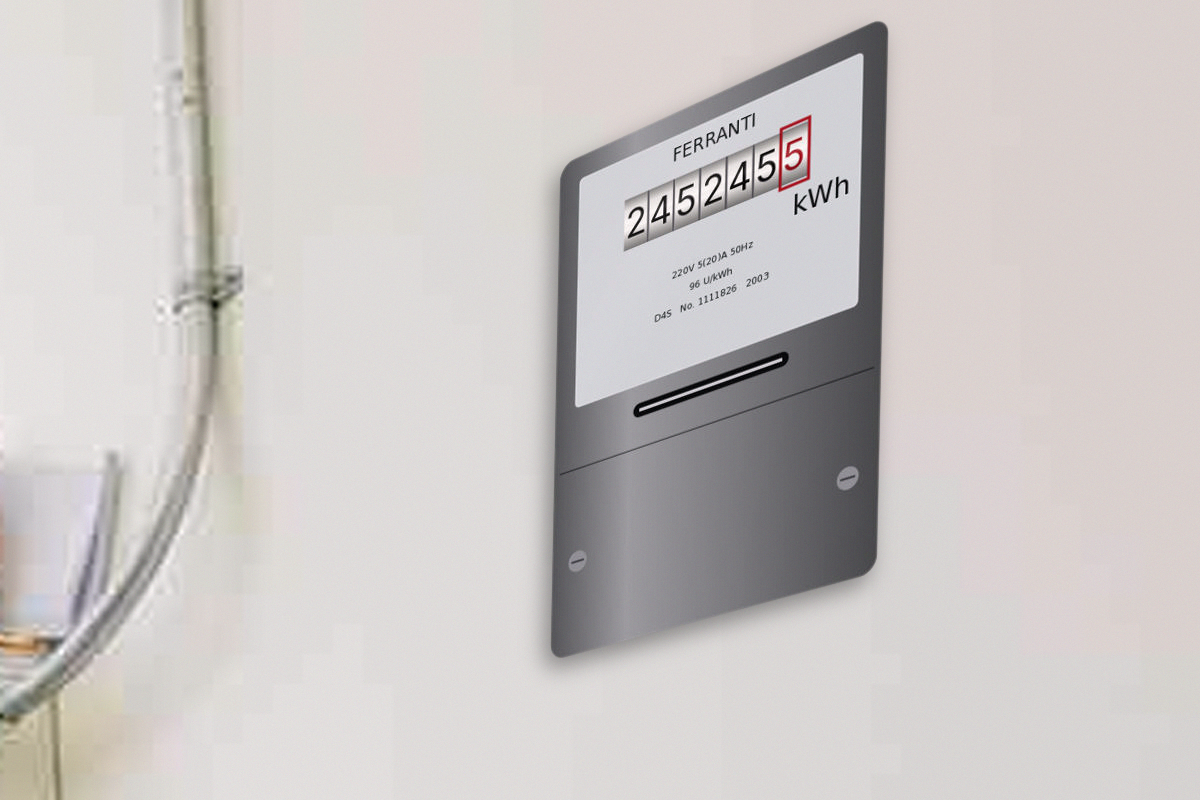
{"value": 245245.5, "unit": "kWh"}
